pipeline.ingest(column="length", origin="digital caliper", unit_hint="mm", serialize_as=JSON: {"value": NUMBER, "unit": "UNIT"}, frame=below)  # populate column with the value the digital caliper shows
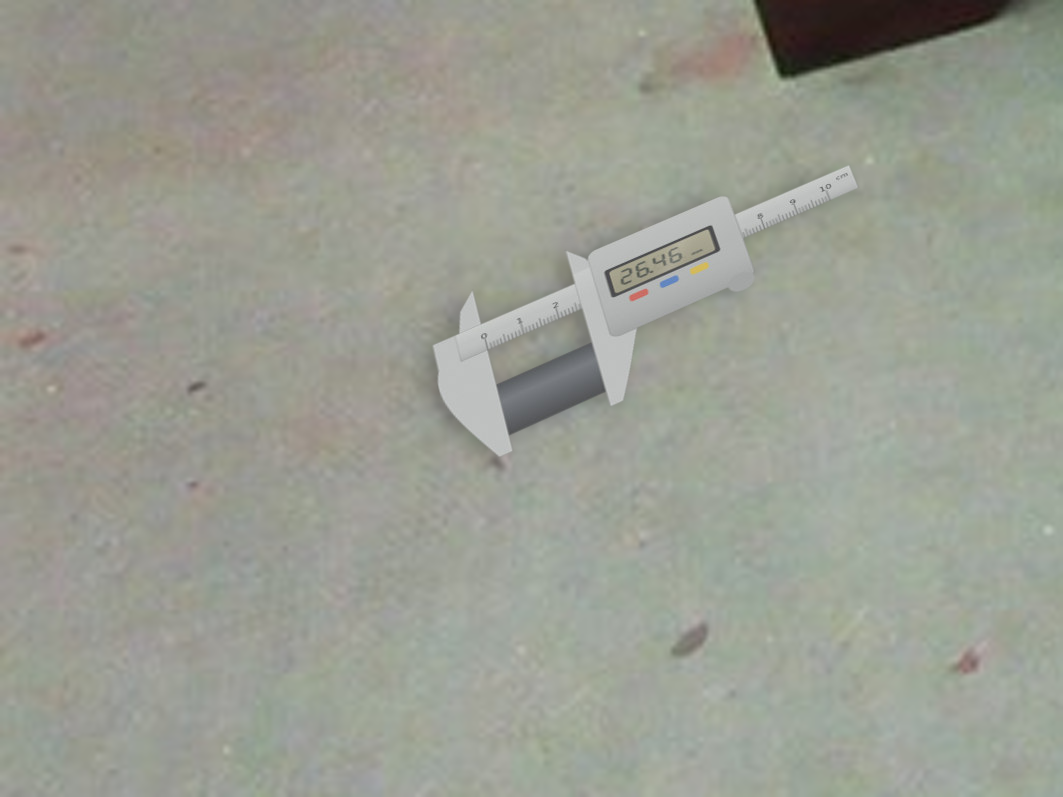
{"value": 26.46, "unit": "mm"}
